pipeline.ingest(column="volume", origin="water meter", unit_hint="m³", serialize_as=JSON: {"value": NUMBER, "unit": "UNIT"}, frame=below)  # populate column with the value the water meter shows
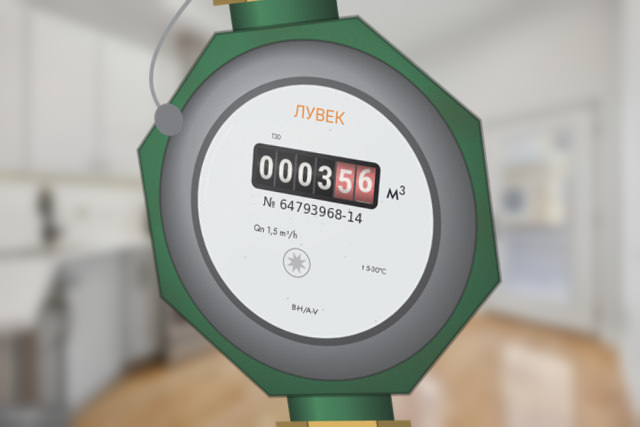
{"value": 3.56, "unit": "m³"}
